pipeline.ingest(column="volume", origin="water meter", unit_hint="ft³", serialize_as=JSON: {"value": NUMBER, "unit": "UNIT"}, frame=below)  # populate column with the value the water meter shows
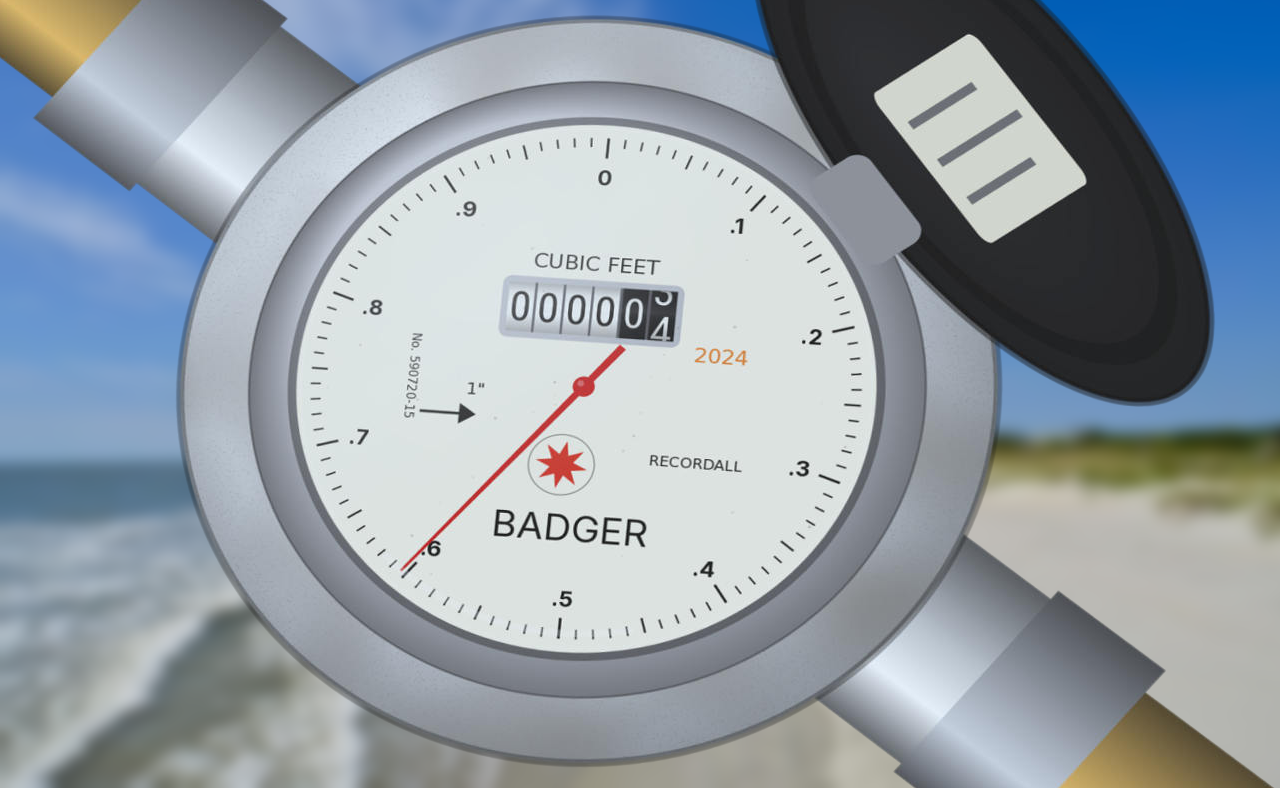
{"value": 3.60, "unit": "ft³"}
